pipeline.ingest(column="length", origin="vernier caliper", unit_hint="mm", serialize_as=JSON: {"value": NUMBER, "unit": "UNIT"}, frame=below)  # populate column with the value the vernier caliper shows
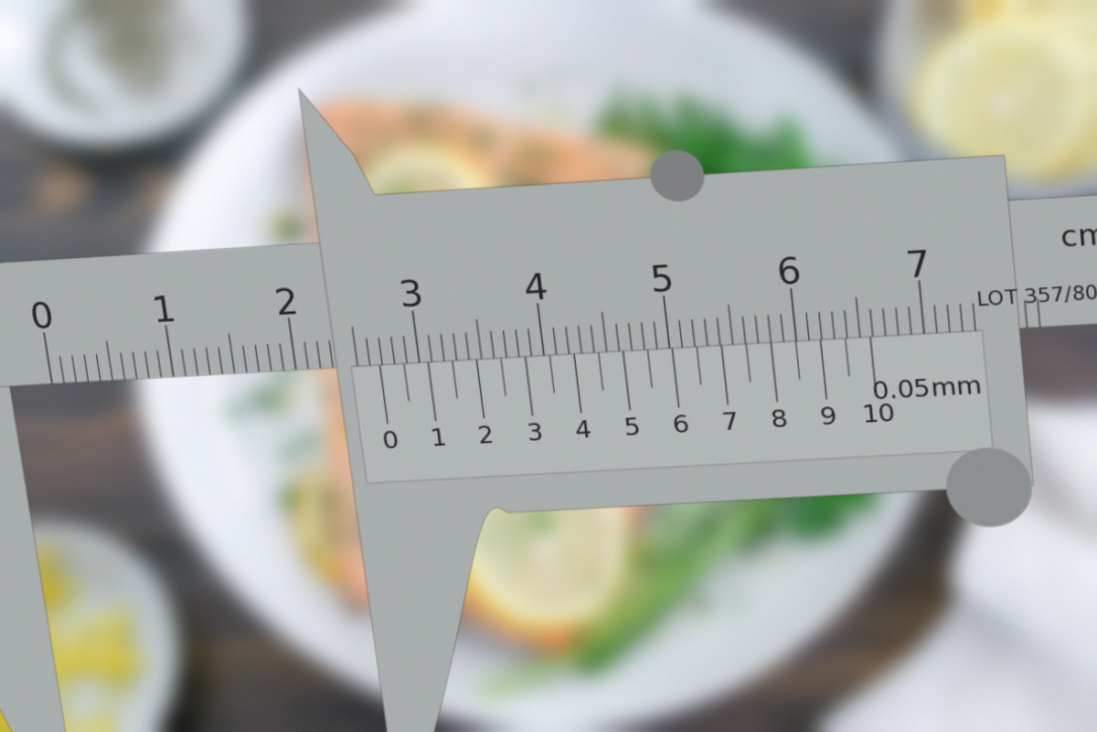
{"value": 26.8, "unit": "mm"}
